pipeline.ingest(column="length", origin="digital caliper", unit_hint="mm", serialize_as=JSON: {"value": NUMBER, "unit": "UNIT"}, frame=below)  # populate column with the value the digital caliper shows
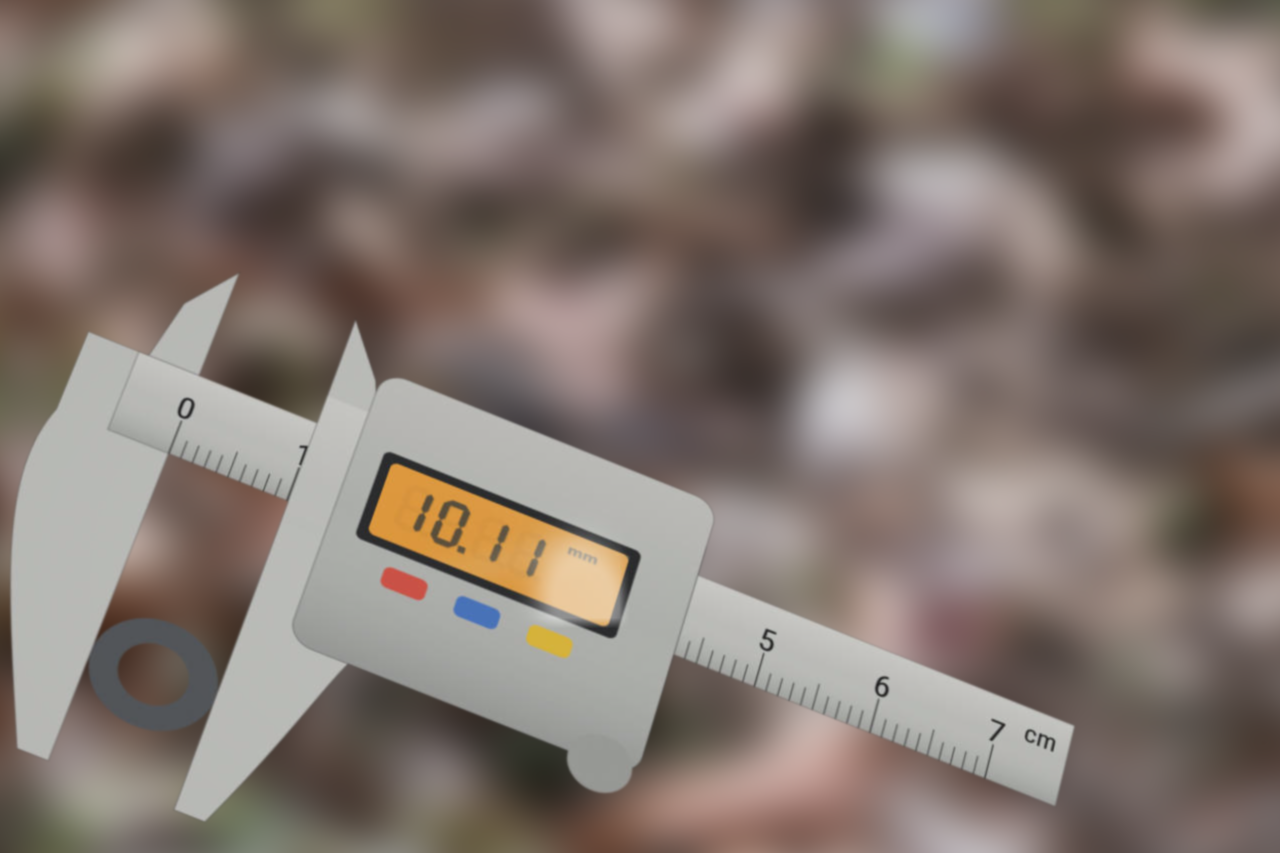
{"value": 10.11, "unit": "mm"}
